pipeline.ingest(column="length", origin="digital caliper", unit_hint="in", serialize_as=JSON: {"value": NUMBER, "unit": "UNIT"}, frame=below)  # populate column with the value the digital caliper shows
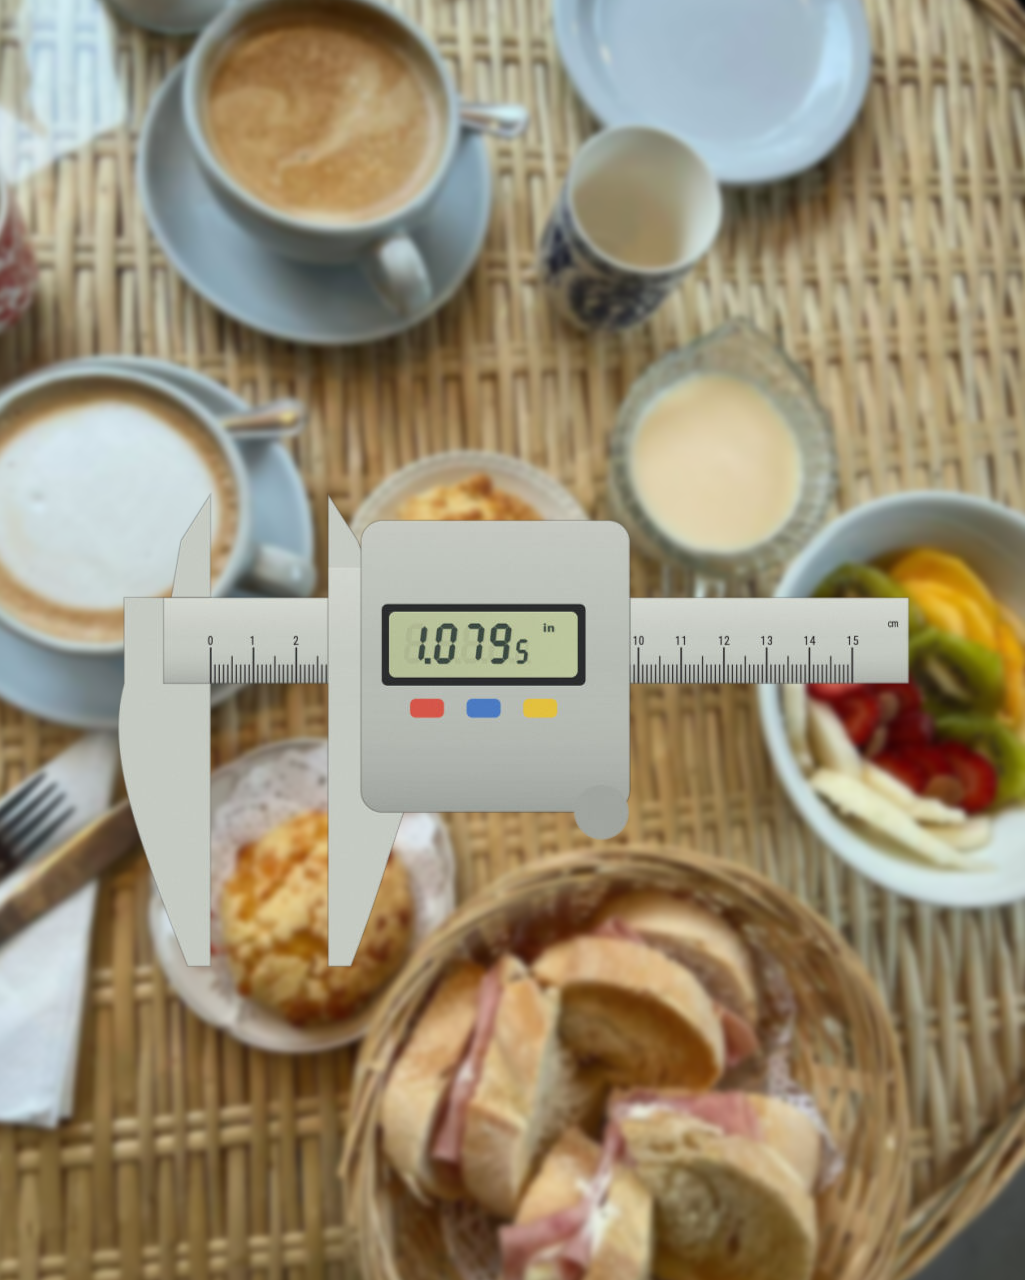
{"value": 1.0795, "unit": "in"}
